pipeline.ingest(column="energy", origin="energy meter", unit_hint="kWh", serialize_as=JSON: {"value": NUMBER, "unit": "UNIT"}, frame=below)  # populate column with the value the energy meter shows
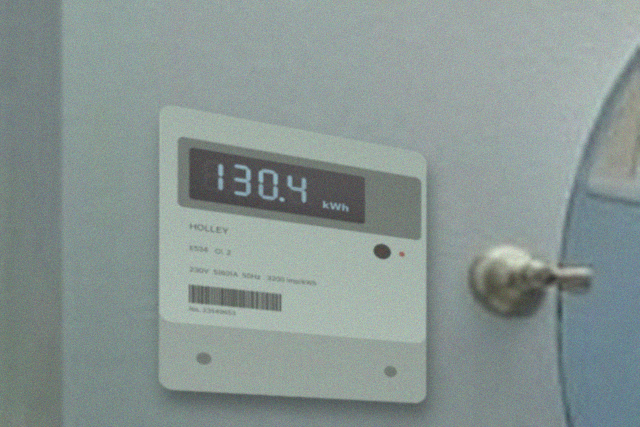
{"value": 130.4, "unit": "kWh"}
